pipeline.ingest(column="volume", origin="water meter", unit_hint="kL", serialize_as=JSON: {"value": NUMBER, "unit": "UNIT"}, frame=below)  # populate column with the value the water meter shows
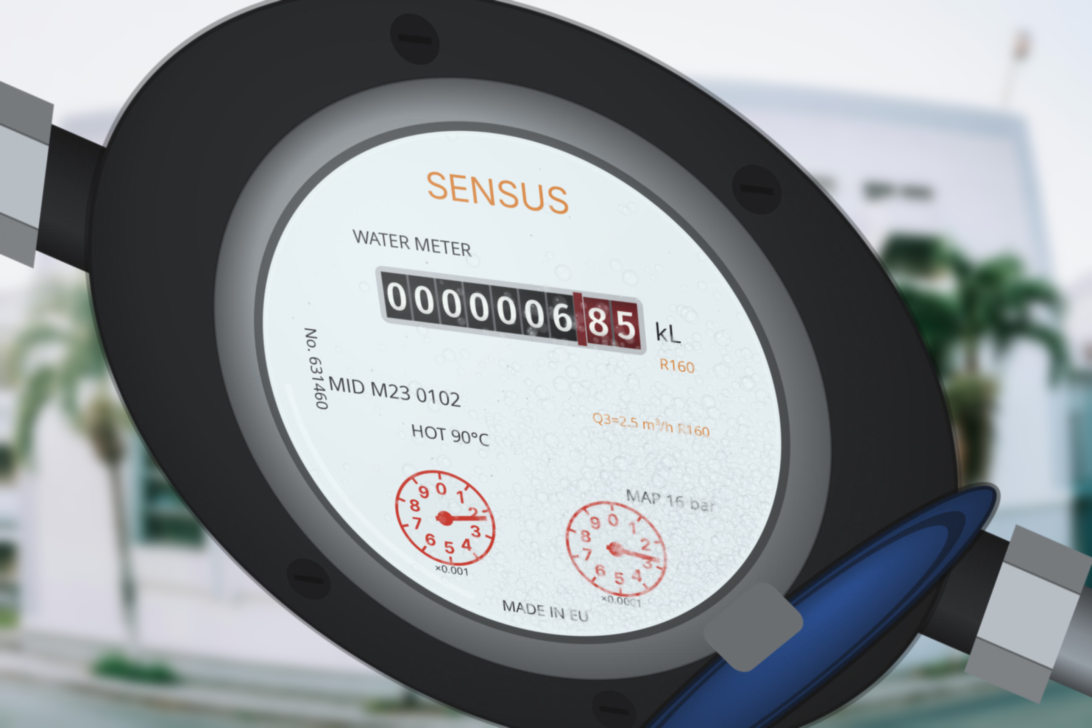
{"value": 6.8522, "unit": "kL"}
